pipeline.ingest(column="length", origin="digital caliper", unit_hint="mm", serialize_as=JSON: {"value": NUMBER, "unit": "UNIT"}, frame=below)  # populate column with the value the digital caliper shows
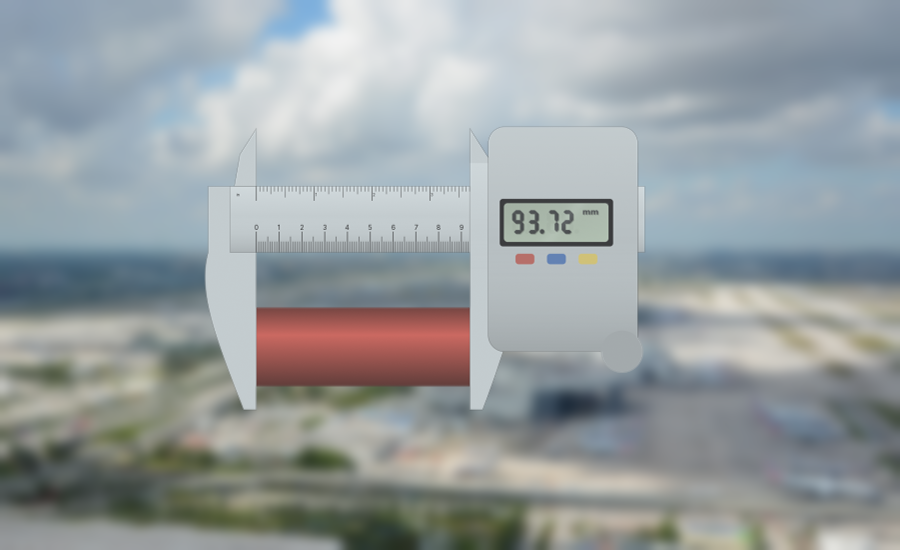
{"value": 93.72, "unit": "mm"}
